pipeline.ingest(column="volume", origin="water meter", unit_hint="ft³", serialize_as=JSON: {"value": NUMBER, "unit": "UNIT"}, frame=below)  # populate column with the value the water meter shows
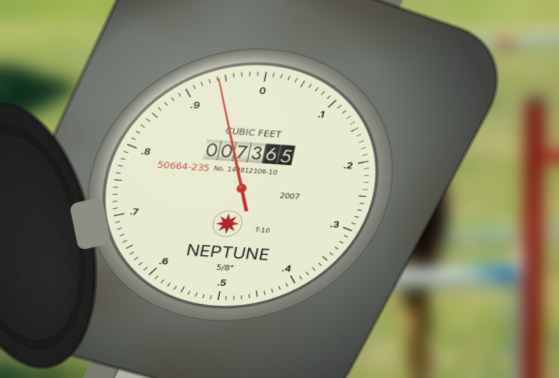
{"value": 7364.94, "unit": "ft³"}
